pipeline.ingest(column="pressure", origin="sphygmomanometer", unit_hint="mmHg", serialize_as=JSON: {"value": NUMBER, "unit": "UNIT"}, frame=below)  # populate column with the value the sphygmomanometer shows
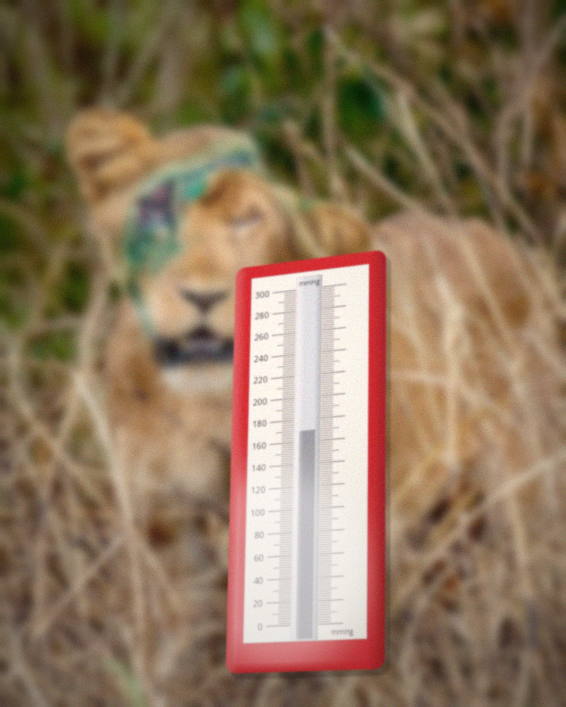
{"value": 170, "unit": "mmHg"}
